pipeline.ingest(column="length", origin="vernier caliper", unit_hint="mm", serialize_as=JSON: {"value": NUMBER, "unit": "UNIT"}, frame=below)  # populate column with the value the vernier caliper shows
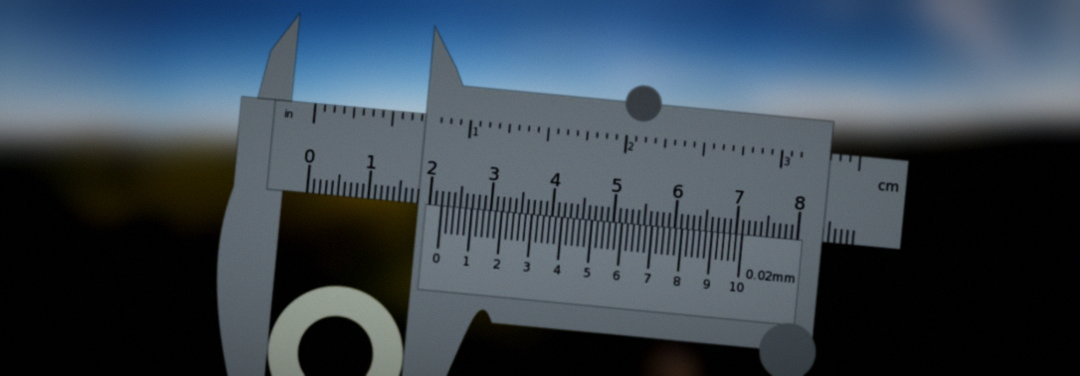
{"value": 22.0, "unit": "mm"}
